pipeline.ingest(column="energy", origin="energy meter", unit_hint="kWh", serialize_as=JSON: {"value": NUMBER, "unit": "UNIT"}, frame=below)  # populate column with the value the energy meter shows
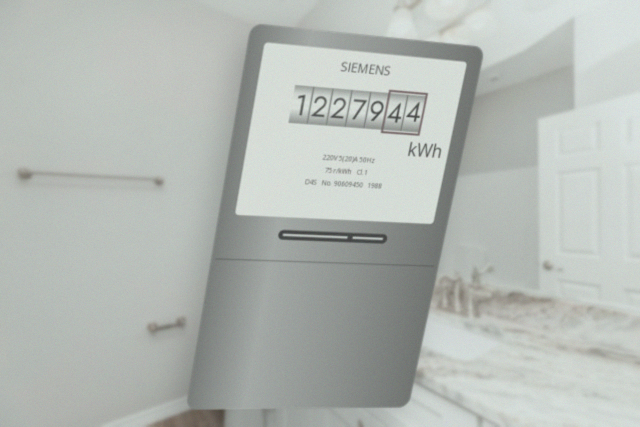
{"value": 12279.44, "unit": "kWh"}
